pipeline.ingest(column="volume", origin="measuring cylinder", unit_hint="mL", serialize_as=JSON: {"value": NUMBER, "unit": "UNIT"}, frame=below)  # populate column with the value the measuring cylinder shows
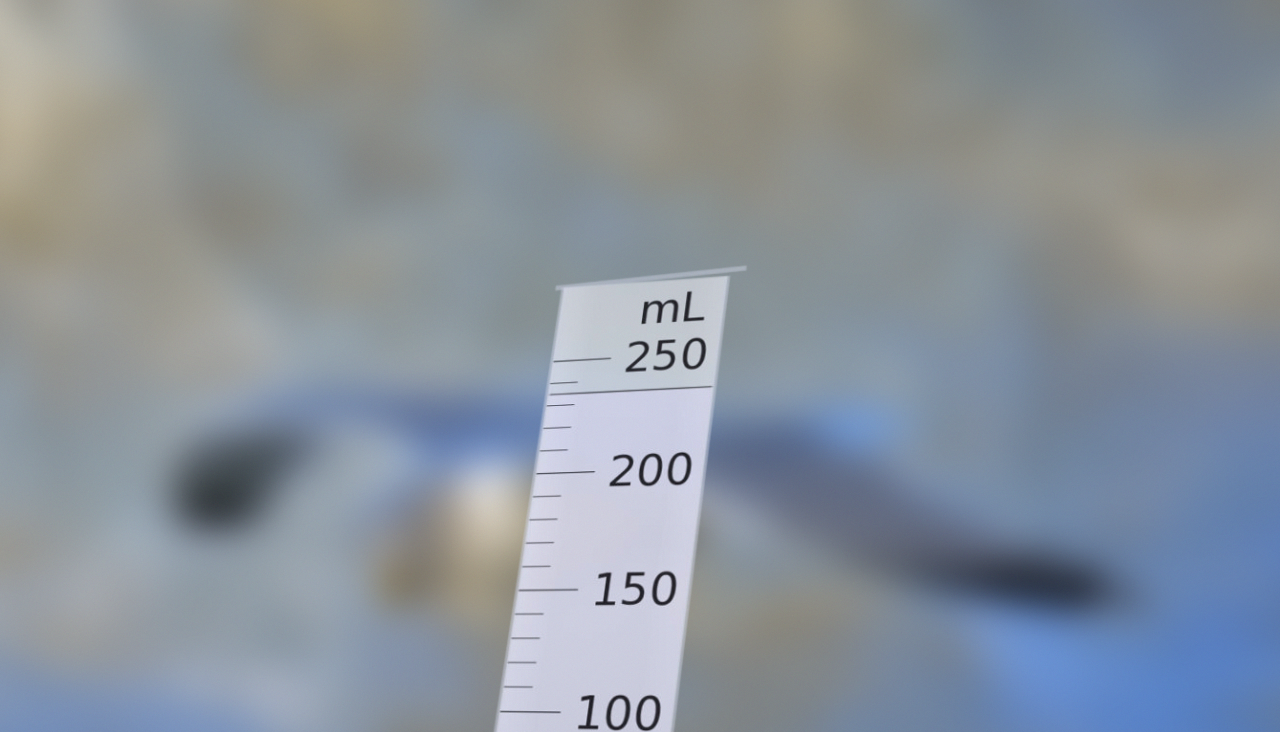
{"value": 235, "unit": "mL"}
